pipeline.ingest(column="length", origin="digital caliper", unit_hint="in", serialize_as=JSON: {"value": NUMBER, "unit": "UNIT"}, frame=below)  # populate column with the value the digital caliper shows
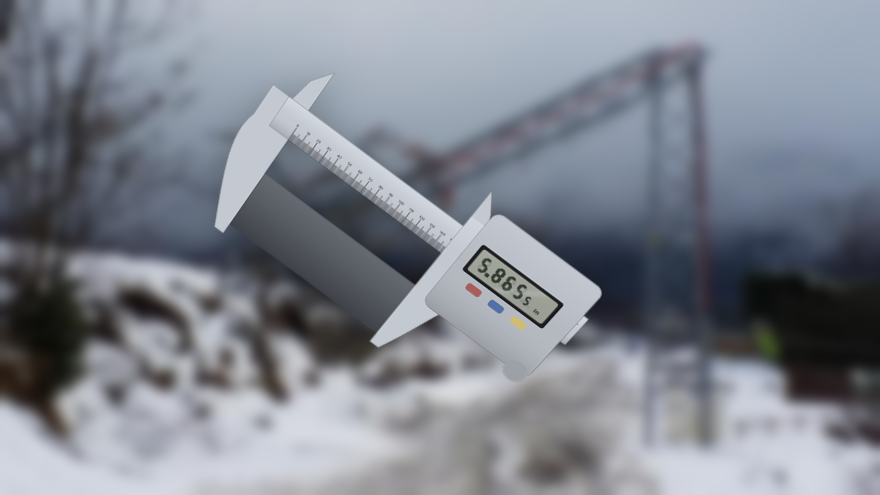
{"value": 5.8655, "unit": "in"}
